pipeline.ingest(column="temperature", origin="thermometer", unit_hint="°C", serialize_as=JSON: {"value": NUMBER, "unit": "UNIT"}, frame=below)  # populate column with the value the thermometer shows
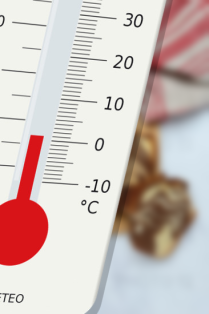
{"value": 1, "unit": "°C"}
